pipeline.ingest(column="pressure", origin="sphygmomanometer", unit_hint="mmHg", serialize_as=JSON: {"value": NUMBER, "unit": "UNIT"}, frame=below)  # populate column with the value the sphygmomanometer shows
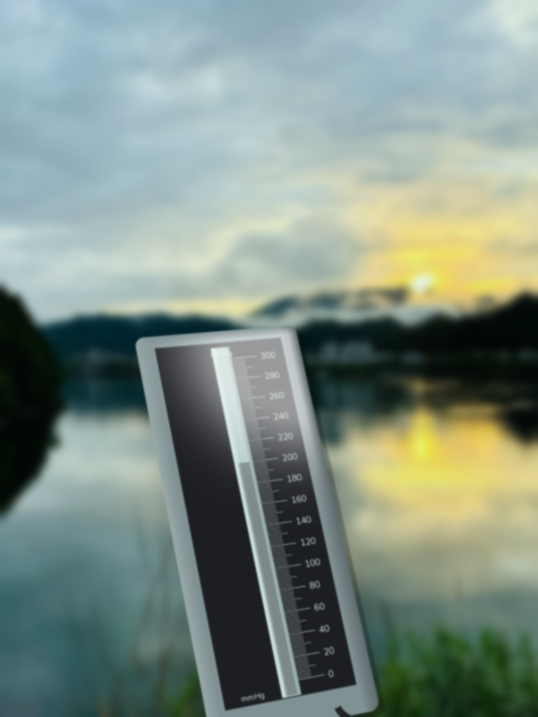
{"value": 200, "unit": "mmHg"}
